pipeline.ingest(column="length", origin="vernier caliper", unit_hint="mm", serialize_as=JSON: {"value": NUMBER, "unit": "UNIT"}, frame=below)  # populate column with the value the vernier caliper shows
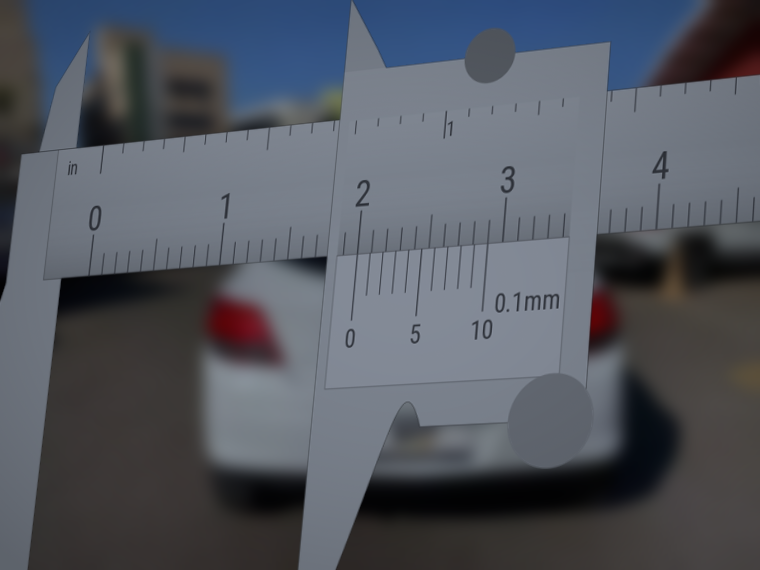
{"value": 20.0, "unit": "mm"}
